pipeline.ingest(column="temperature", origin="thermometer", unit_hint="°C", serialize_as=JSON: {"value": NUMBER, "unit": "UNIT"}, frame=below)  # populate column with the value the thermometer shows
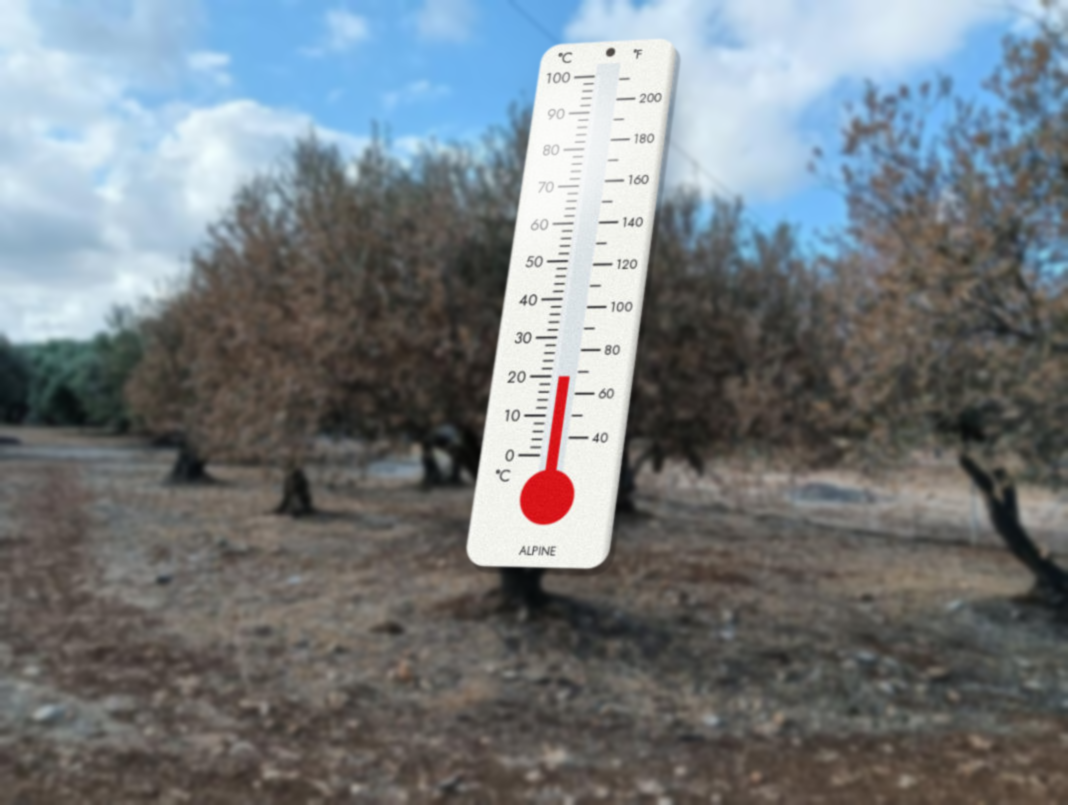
{"value": 20, "unit": "°C"}
